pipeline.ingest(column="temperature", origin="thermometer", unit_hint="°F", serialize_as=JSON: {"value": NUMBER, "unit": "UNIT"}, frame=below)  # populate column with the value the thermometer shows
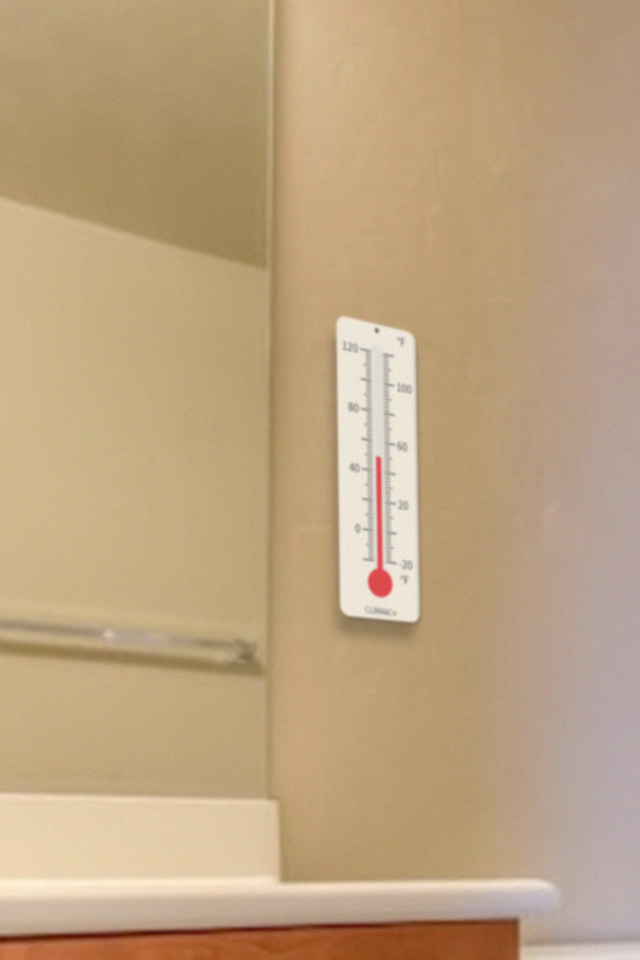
{"value": 50, "unit": "°F"}
